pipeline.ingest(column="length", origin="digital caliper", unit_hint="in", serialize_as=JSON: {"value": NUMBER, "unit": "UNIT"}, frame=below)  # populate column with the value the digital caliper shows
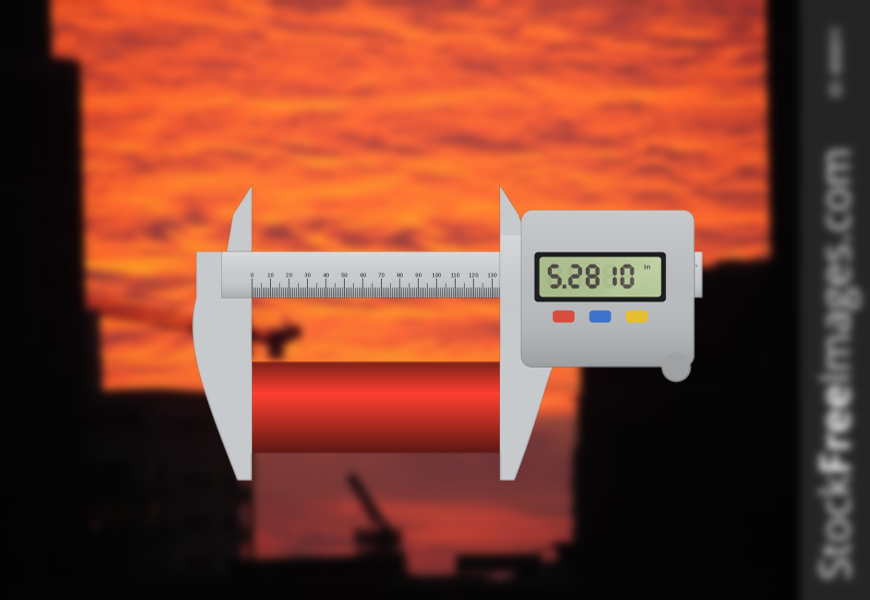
{"value": 5.2810, "unit": "in"}
